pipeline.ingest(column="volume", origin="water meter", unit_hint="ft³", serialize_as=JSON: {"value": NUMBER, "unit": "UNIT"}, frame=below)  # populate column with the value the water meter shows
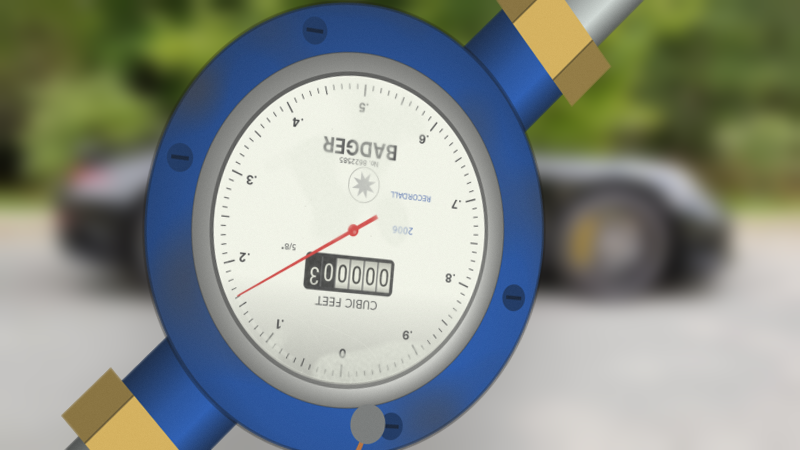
{"value": 3.16, "unit": "ft³"}
